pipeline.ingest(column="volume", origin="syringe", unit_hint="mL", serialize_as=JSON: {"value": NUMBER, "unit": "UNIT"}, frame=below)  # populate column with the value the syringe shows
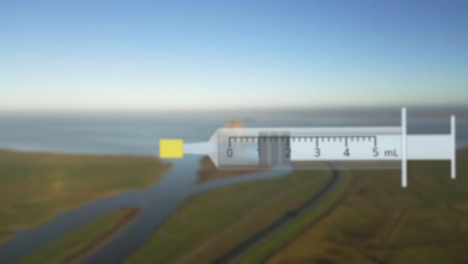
{"value": 1, "unit": "mL"}
